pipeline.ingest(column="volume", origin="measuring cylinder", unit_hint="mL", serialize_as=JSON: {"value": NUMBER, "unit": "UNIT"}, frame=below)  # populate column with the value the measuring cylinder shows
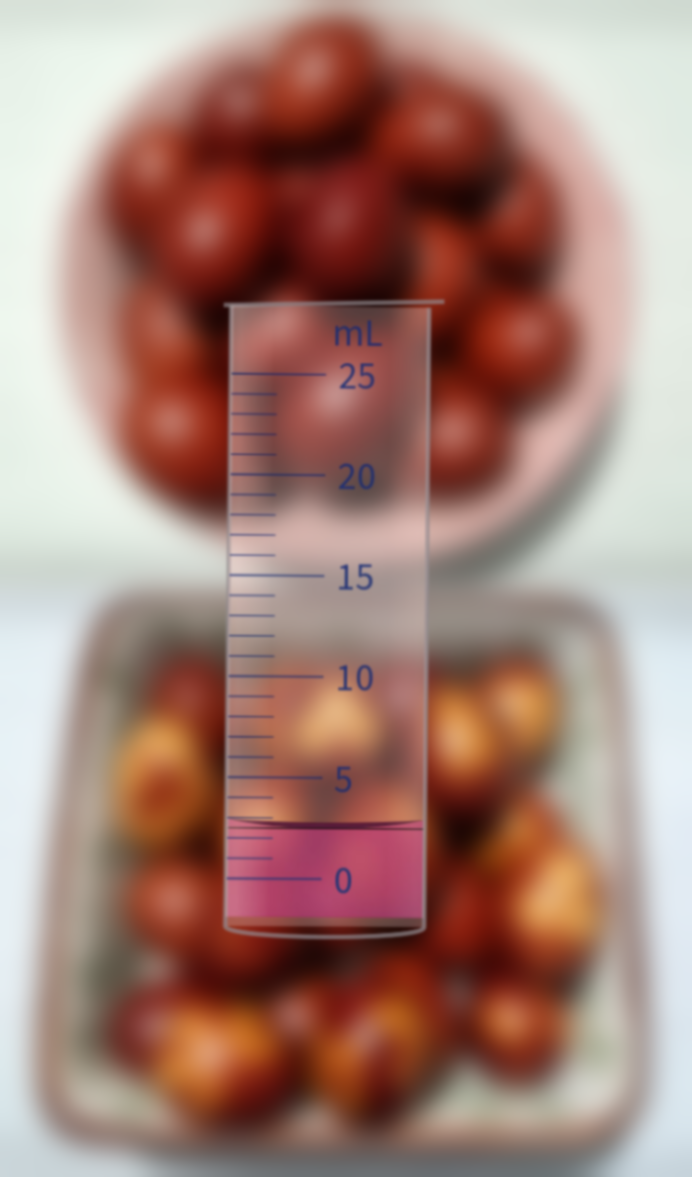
{"value": 2.5, "unit": "mL"}
